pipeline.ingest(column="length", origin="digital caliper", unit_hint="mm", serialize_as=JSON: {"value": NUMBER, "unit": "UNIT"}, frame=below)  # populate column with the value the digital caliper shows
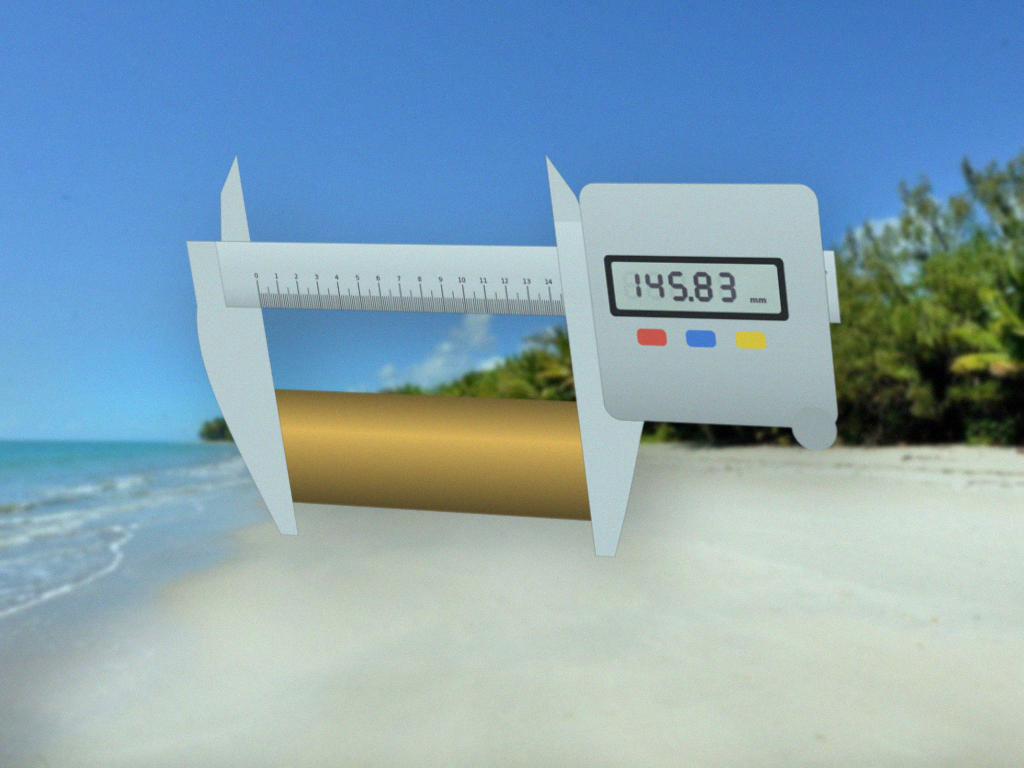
{"value": 145.83, "unit": "mm"}
